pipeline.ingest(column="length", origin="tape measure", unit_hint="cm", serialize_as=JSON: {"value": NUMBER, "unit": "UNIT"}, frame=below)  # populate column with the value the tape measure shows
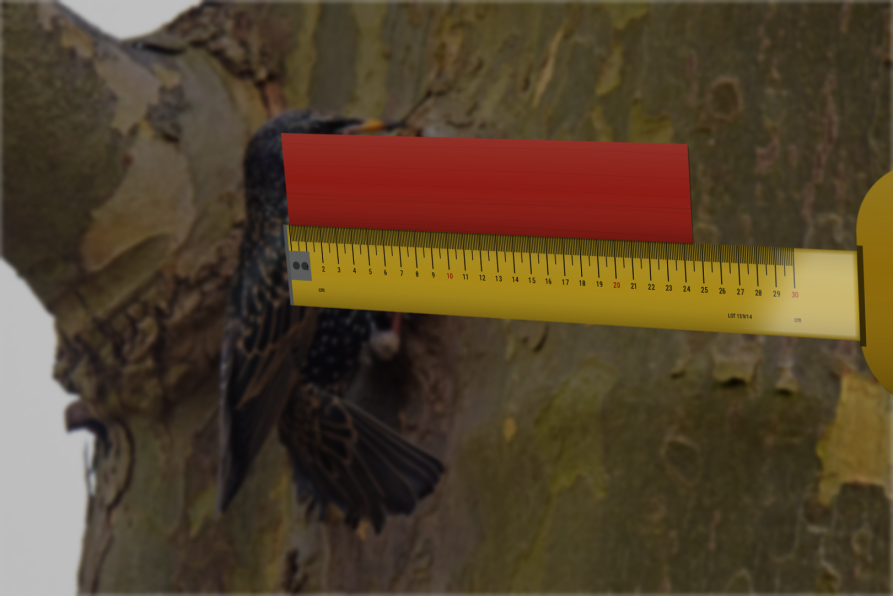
{"value": 24.5, "unit": "cm"}
